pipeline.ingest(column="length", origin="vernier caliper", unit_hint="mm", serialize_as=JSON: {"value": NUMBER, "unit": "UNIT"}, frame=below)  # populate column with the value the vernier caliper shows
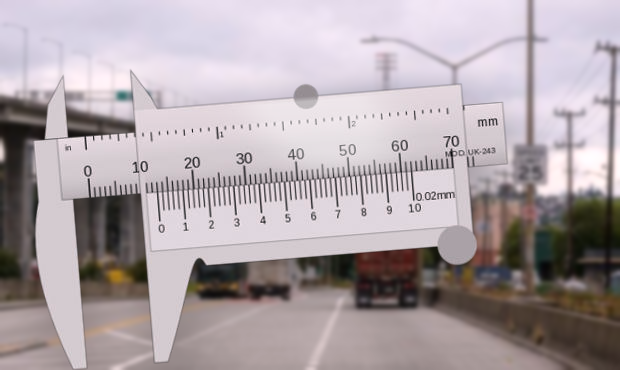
{"value": 13.0, "unit": "mm"}
